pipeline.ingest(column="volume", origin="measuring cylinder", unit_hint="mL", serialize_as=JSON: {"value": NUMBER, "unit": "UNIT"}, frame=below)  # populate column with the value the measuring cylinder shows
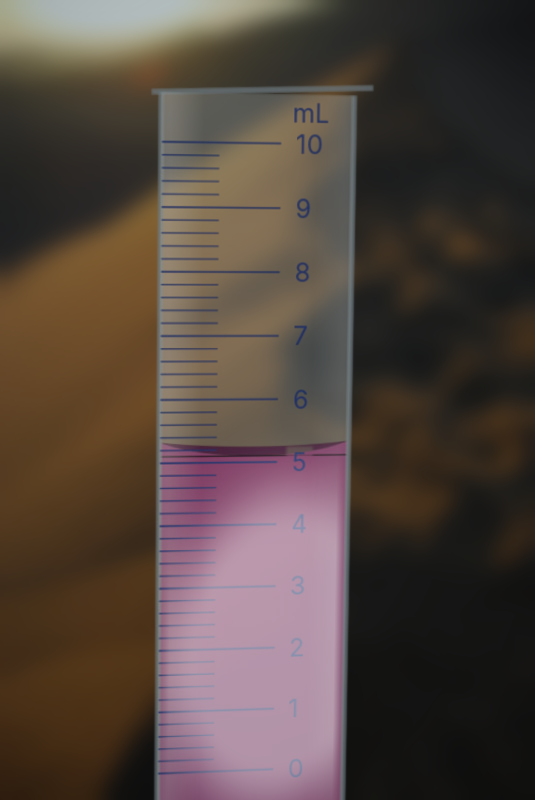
{"value": 5.1, "unit": "mL"}
